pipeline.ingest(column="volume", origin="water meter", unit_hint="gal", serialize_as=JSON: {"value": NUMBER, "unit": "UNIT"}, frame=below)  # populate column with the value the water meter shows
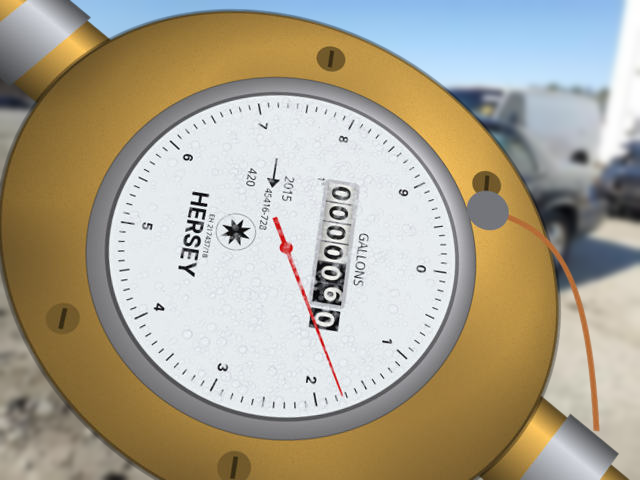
{"value": 61.7, "unit": "gal"}
